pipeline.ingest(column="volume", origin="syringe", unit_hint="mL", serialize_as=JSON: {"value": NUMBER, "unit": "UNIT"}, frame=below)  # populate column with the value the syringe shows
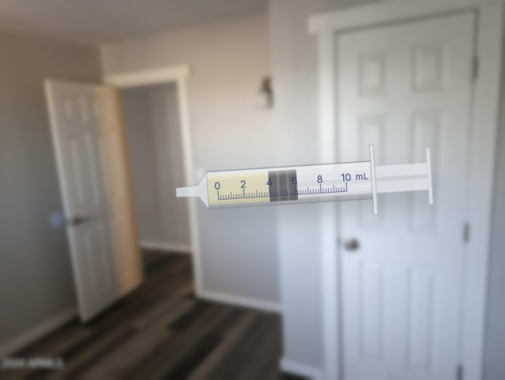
{"value": 4, "unit": "mL"}
